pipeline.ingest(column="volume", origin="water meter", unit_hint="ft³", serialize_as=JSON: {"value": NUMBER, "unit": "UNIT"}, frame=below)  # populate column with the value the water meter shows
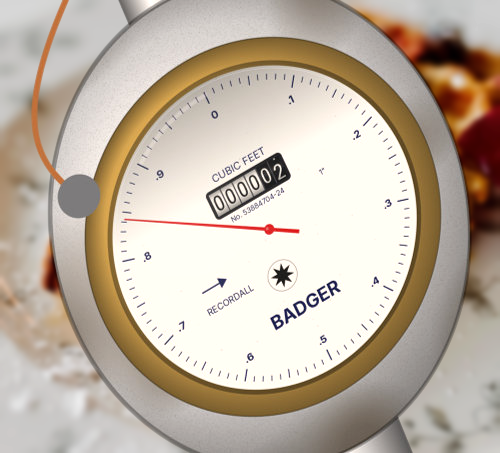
{"value": 1.84, "unit": "ft³"}
